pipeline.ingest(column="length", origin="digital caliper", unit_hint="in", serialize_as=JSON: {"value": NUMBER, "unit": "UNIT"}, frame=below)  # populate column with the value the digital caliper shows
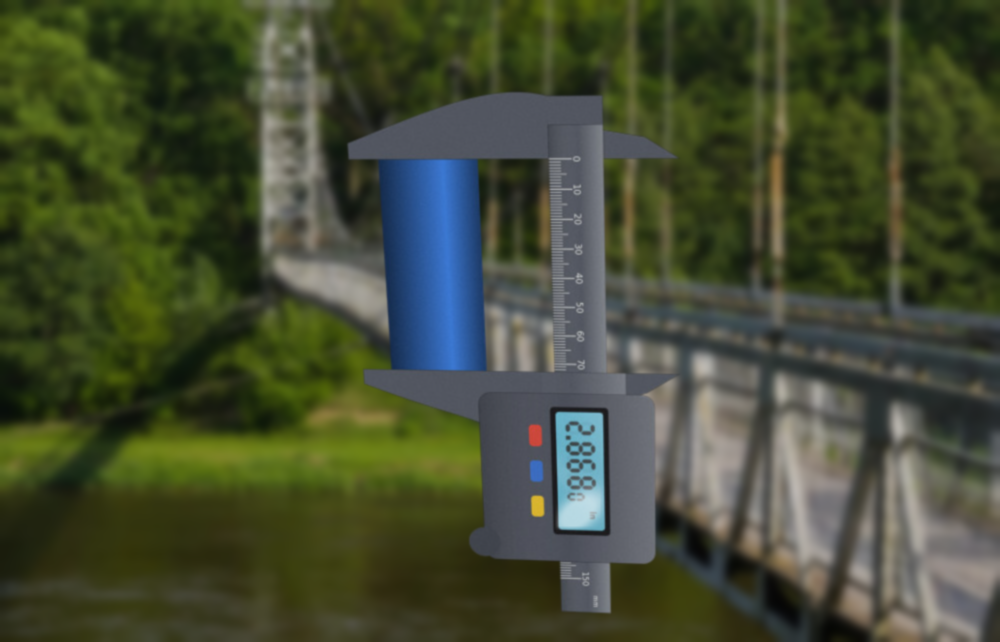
{"value": 2.8680, "unit": "in"}
